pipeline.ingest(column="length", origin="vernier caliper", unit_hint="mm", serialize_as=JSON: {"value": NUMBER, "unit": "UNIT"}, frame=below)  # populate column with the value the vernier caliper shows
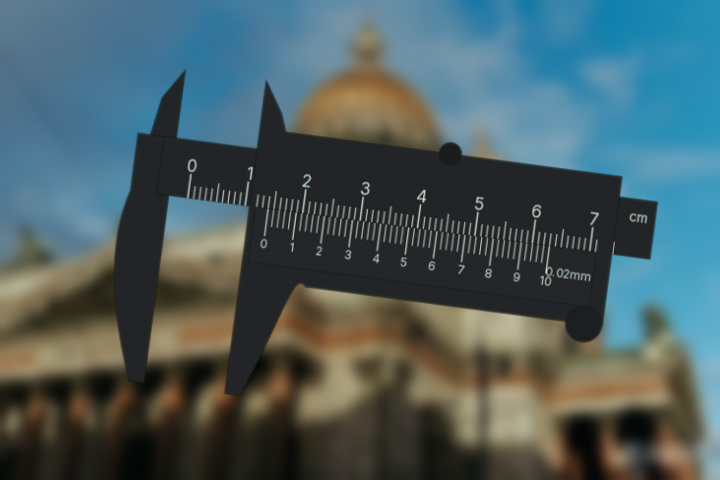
{"value": 14.0, "unit": "mm"}
